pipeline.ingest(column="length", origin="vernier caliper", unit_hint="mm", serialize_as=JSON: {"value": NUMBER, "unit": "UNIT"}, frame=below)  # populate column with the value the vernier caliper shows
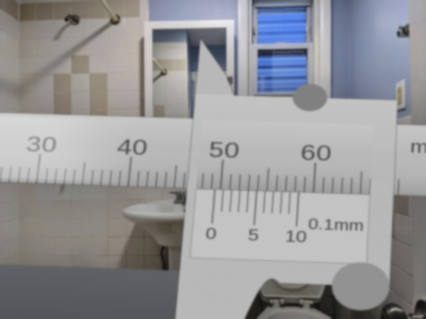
{"value": 49.4, "unit": "mm"}
